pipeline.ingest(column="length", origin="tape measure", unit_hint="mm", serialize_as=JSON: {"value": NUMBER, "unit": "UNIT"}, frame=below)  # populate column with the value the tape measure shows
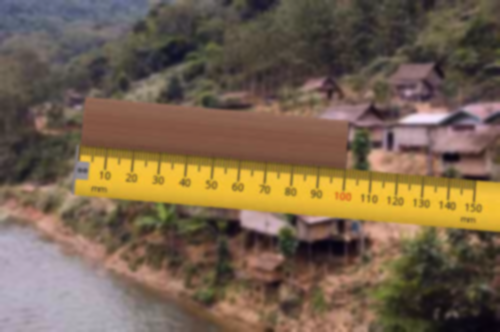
{"value": 100, "unit": "mm"}
